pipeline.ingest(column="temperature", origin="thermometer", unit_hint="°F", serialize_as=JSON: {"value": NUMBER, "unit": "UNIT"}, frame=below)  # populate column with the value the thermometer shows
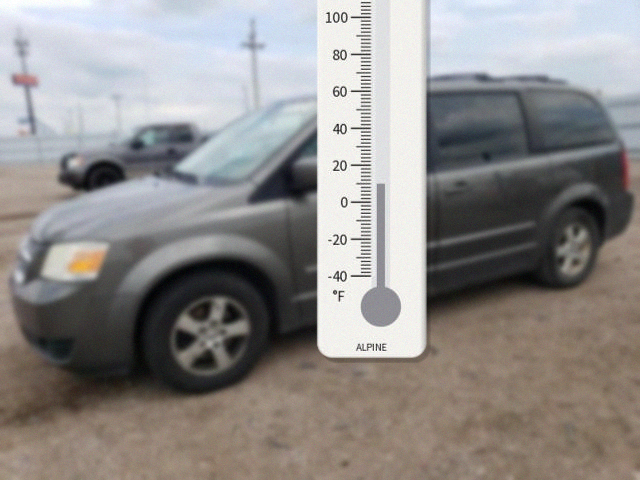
{"value": 10, "unit": "°F"}
